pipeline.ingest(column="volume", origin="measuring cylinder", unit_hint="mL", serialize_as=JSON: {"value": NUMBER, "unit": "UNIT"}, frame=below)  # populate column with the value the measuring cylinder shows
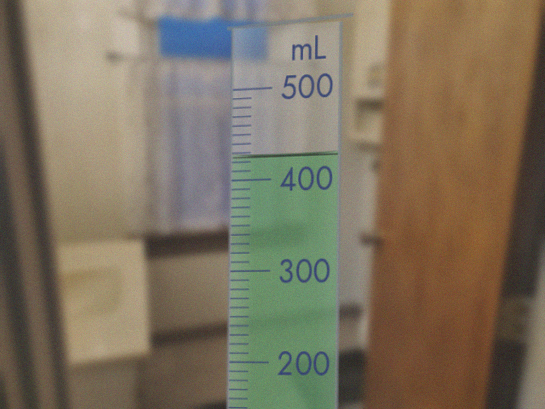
{"value": 425, "unit": "mL"}
